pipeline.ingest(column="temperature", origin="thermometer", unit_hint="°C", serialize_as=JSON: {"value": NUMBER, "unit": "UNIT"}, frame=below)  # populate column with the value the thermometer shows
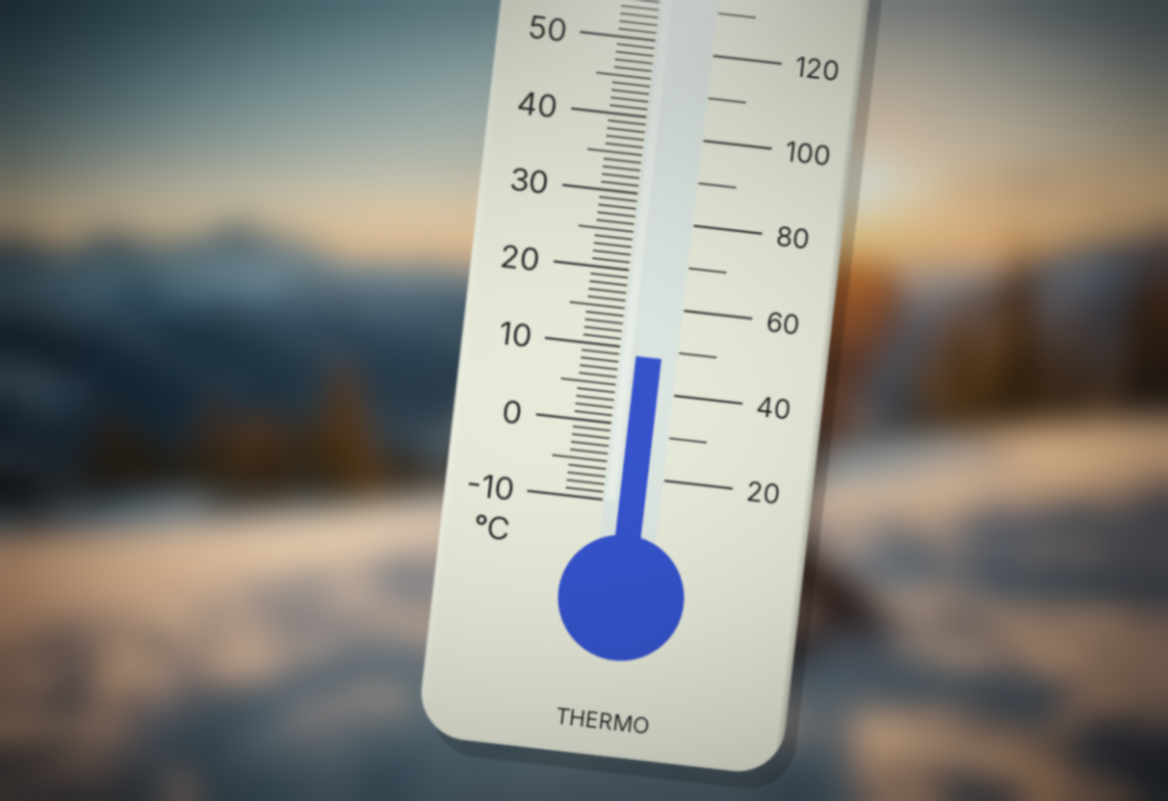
{"value": 9, "unit": "°C"}
